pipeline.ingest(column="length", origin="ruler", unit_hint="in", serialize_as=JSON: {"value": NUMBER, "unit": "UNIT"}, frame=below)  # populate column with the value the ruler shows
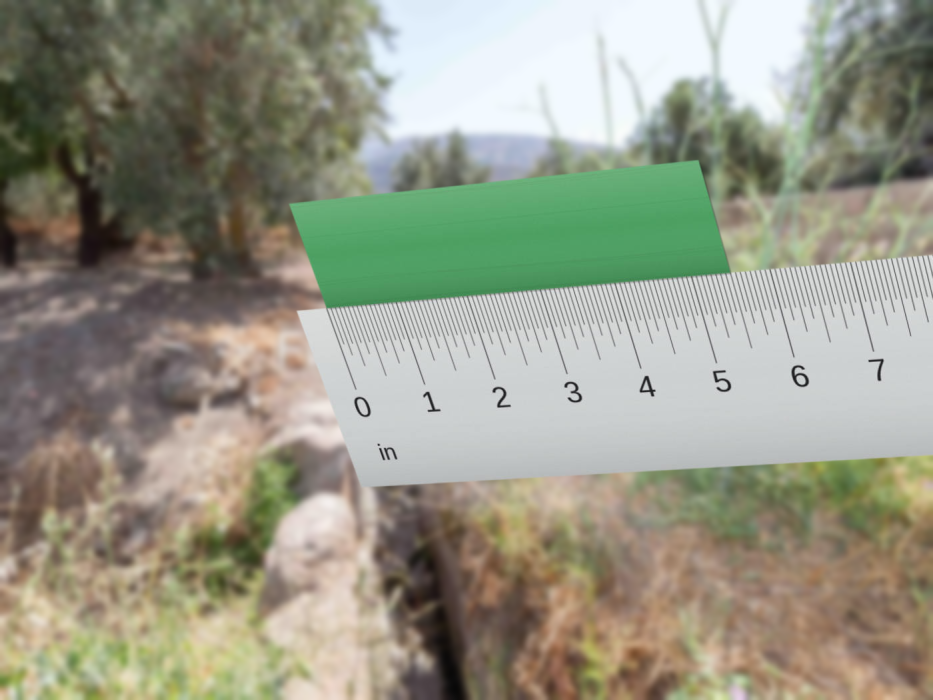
{"value": 5.5, "unit": "in"}
